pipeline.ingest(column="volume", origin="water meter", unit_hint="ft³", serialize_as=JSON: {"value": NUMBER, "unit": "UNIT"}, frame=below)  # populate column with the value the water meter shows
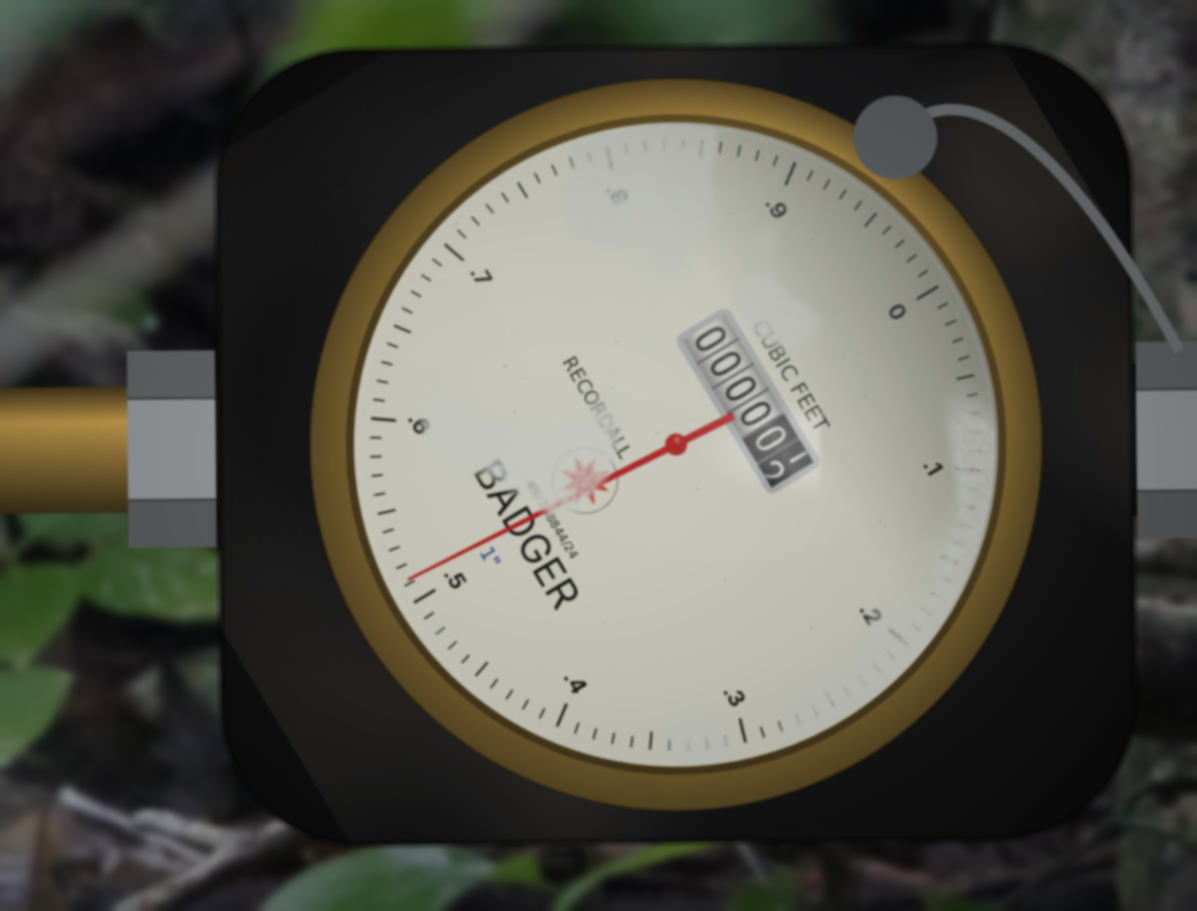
{"value": 1.51, "unit": "ft³"}
